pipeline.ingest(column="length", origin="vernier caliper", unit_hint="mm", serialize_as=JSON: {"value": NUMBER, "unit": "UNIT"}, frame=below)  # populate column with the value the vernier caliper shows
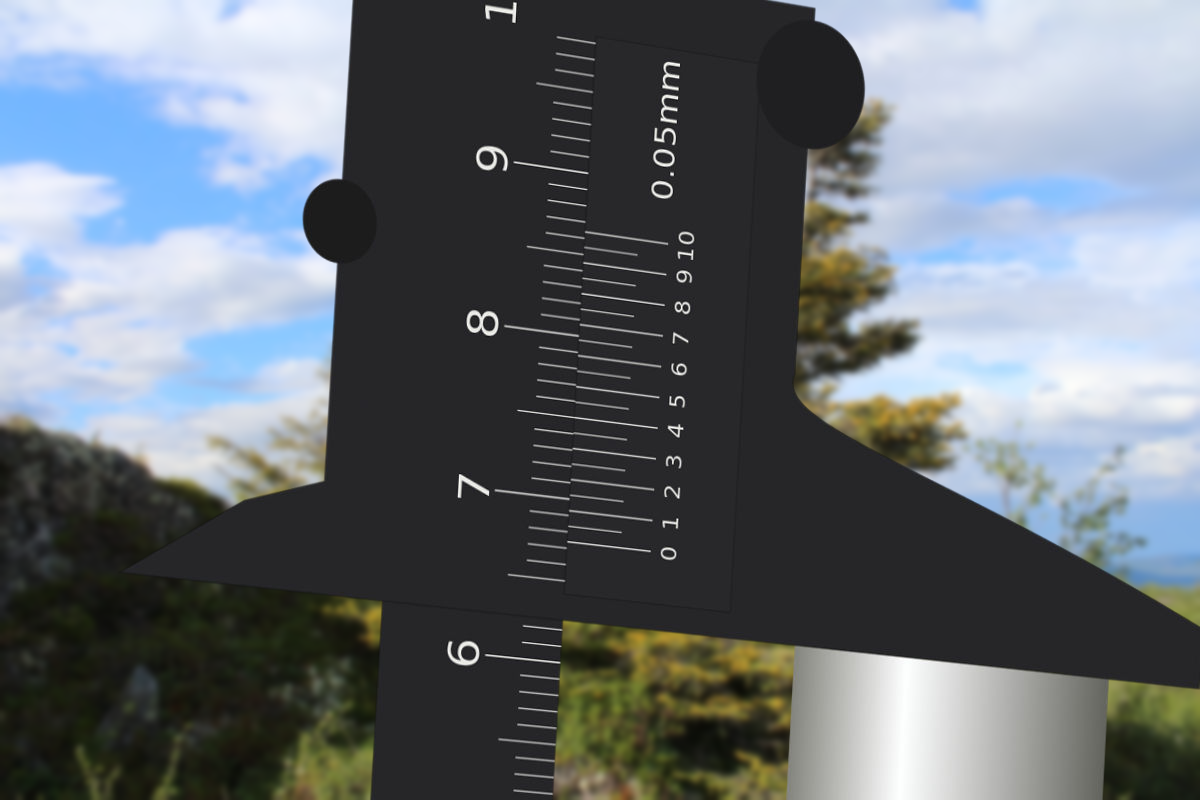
{"value": 67.4, "unit": "mm"}
